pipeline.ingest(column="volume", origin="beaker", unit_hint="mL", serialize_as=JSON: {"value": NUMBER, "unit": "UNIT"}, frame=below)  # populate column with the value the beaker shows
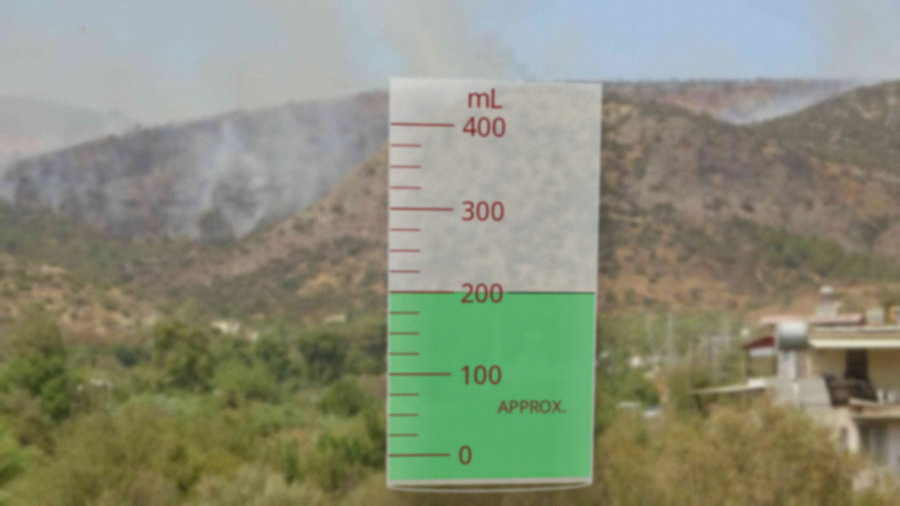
{"value": 200, "unit": "mL"}
